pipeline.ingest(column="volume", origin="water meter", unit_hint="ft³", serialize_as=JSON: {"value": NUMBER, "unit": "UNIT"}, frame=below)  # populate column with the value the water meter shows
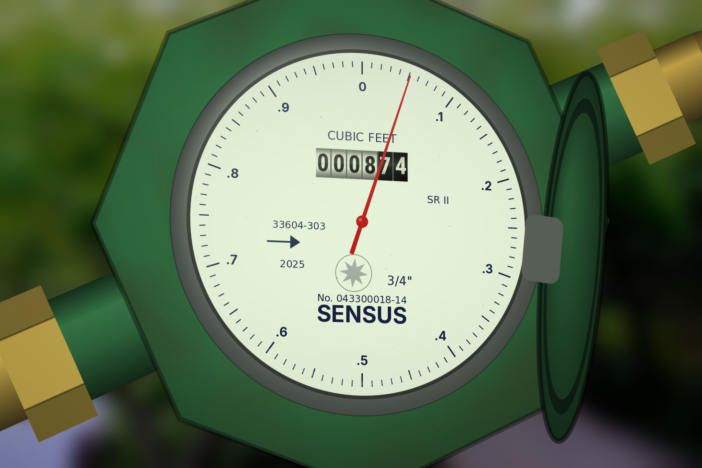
{"value": 874.05, "unit": "ft³"}
